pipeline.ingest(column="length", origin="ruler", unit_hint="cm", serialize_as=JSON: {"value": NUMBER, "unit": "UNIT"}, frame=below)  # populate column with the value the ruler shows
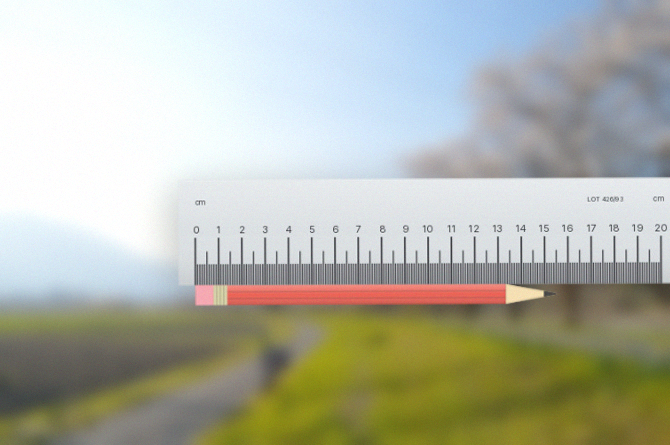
{"value": 15.5, "unit": "cm"}
